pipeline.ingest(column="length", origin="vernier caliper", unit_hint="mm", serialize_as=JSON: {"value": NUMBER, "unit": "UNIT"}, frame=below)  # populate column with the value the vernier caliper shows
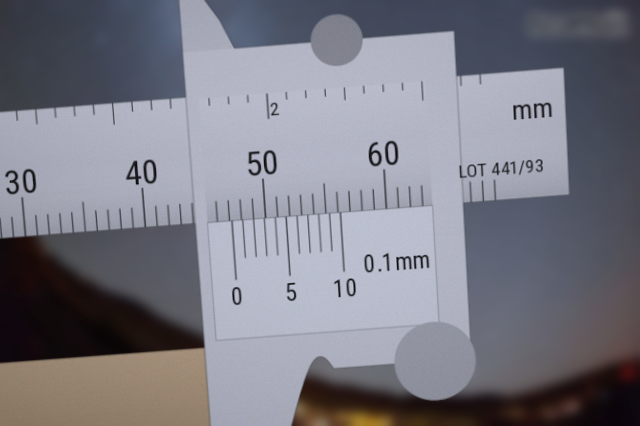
{"value": 47.2, "unit": "mm"}
